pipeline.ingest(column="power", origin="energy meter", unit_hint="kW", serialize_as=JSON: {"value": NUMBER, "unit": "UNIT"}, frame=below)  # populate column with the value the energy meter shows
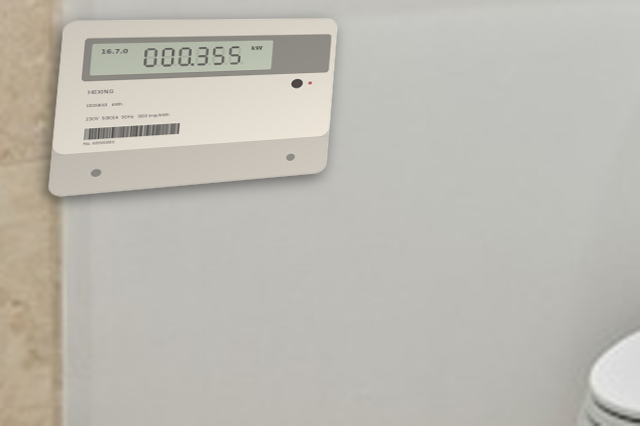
{"value": 0.355, "unit": "kW"}
